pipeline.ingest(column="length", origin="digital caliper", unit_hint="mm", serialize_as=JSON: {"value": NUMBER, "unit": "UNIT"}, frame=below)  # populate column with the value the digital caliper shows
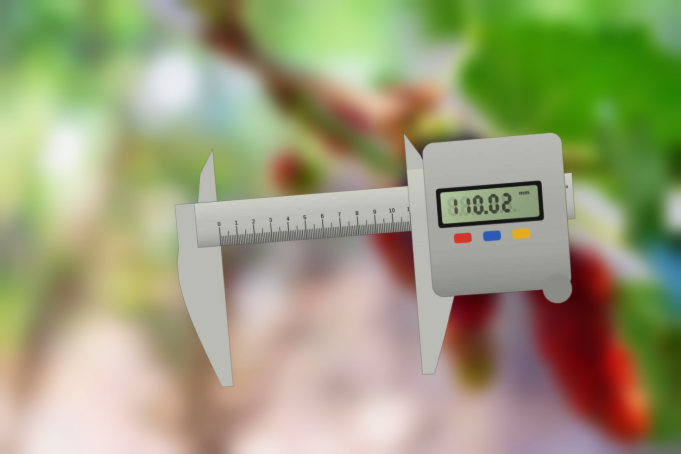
{"value": 110.02, "unit": "mm"}
